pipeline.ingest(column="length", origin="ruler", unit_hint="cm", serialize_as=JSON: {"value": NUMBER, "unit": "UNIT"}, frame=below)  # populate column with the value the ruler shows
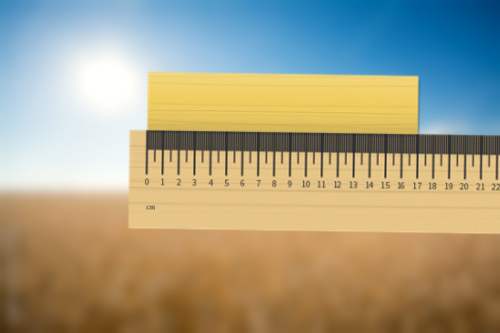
{"value": 17, "unit": "cm"}
